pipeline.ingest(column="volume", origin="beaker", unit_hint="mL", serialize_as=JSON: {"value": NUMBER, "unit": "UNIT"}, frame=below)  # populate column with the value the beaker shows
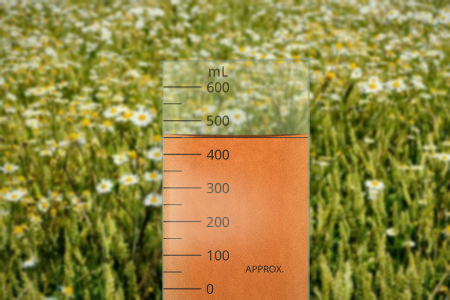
{"value": 450, "unit": "mL"}
